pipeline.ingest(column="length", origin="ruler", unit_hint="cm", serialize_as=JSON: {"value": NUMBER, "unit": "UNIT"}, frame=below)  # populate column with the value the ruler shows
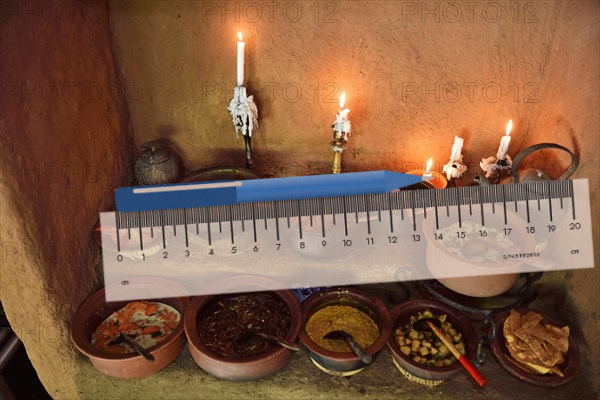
{"value": 14, "unit": "cm"}
